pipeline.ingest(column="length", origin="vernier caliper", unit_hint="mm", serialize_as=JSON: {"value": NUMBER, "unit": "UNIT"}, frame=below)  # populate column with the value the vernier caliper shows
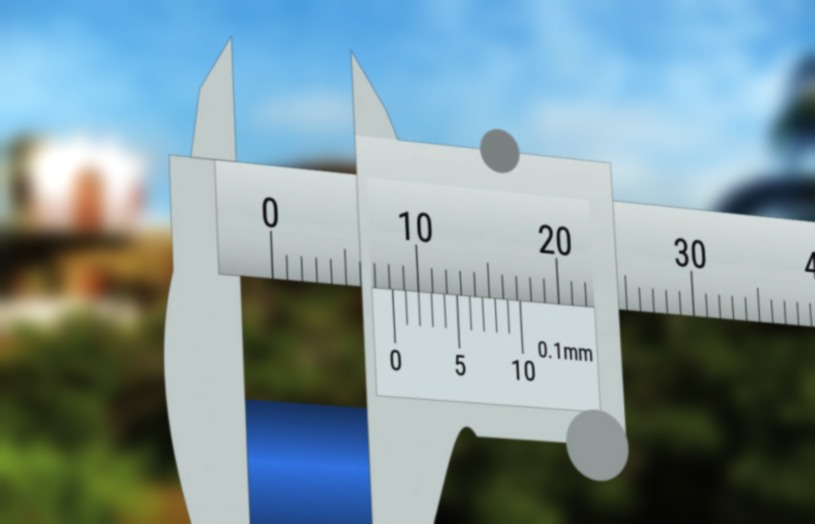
{"value": 8.2, "unit": "mm"}
